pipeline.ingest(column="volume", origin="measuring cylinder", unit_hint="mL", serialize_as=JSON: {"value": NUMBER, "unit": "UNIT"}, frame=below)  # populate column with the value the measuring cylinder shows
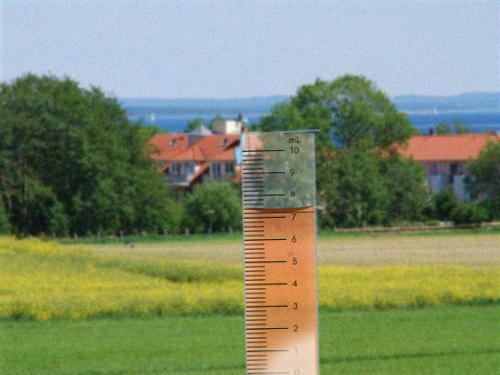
{"value": 7.2, "unit": "mL"}
